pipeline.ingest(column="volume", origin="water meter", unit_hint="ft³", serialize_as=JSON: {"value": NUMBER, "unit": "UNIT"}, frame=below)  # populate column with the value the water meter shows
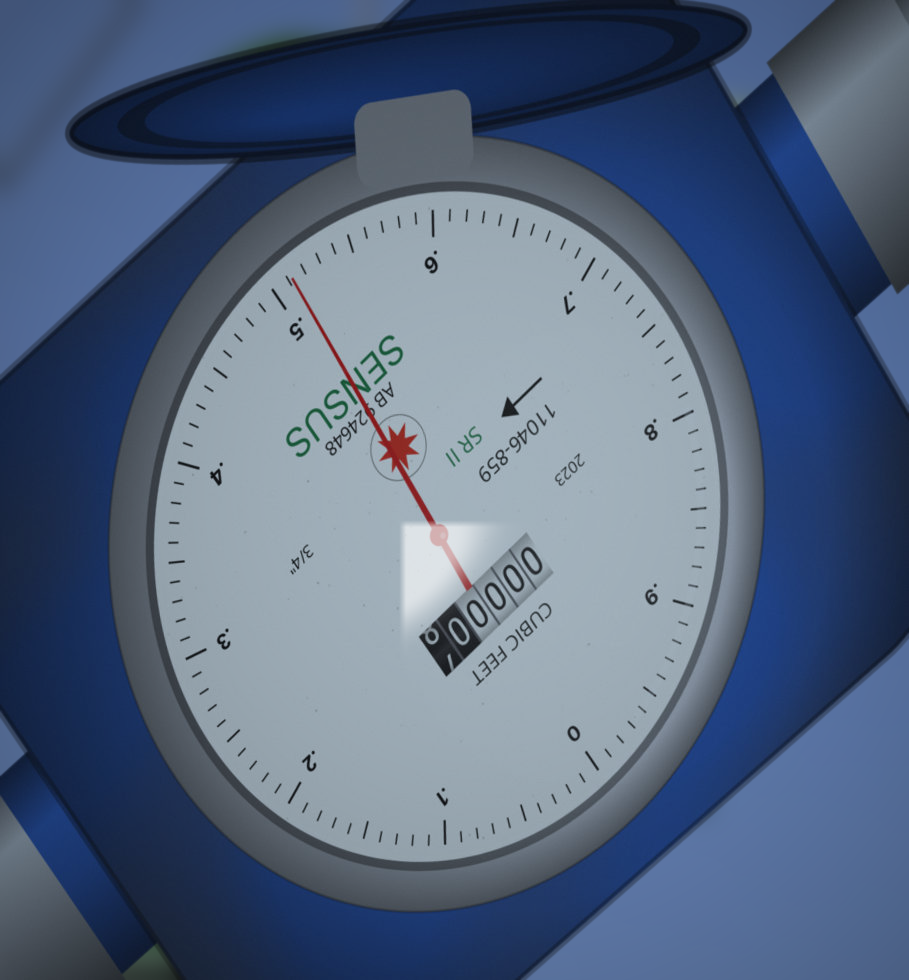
{"value": 7.51, "unit": "ft³"}
